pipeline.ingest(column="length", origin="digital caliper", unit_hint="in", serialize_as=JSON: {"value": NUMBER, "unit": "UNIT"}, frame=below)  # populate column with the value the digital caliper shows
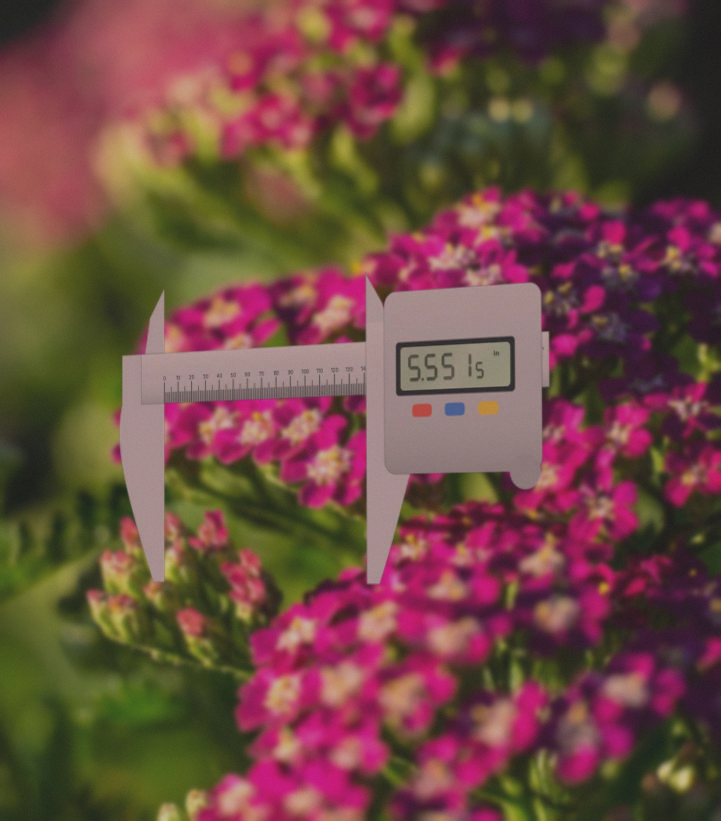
{"value": 5.5515, "unit": "in"}
